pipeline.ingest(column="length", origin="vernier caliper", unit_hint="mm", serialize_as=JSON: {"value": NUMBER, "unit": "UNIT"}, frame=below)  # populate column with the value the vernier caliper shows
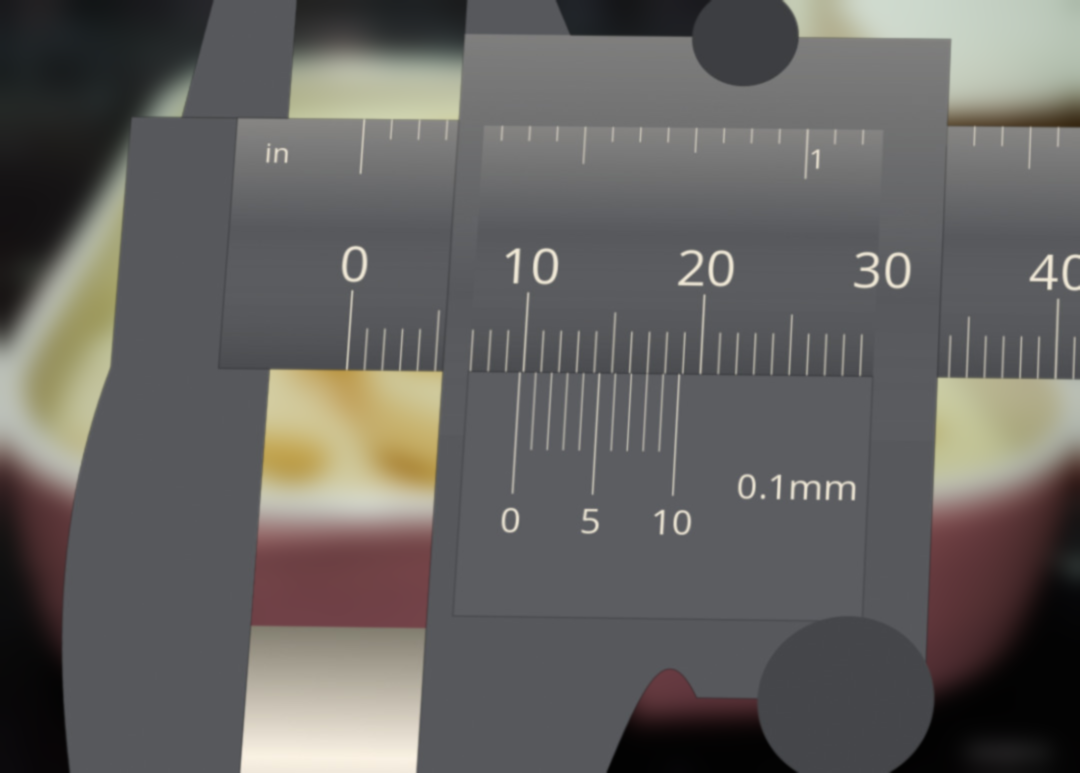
{"value": 9.8, "unit": "mm"}
